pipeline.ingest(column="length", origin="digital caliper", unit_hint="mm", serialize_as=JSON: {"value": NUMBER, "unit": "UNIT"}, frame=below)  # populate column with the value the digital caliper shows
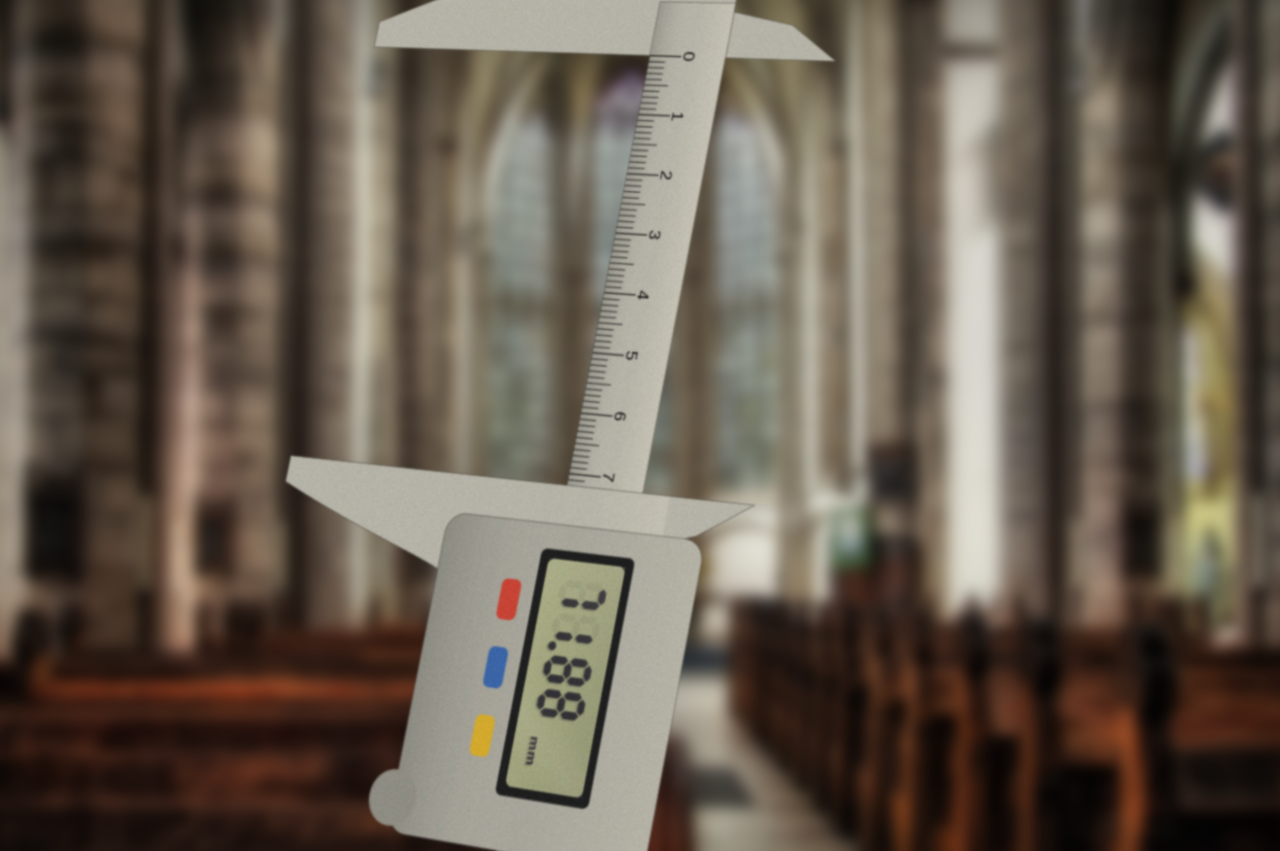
{"value": 71.88, "unit": "mm"}
